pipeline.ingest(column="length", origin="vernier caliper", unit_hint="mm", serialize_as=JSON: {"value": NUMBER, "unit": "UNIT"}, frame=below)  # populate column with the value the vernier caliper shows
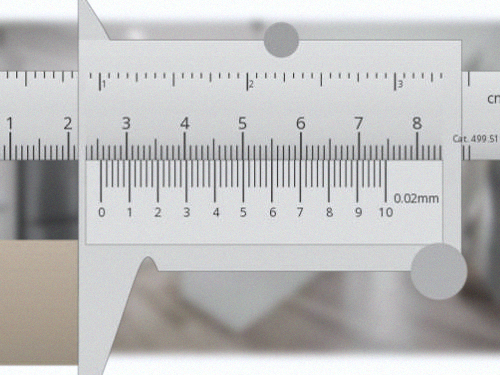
{"value": 25.6, "unit": "mm"}
